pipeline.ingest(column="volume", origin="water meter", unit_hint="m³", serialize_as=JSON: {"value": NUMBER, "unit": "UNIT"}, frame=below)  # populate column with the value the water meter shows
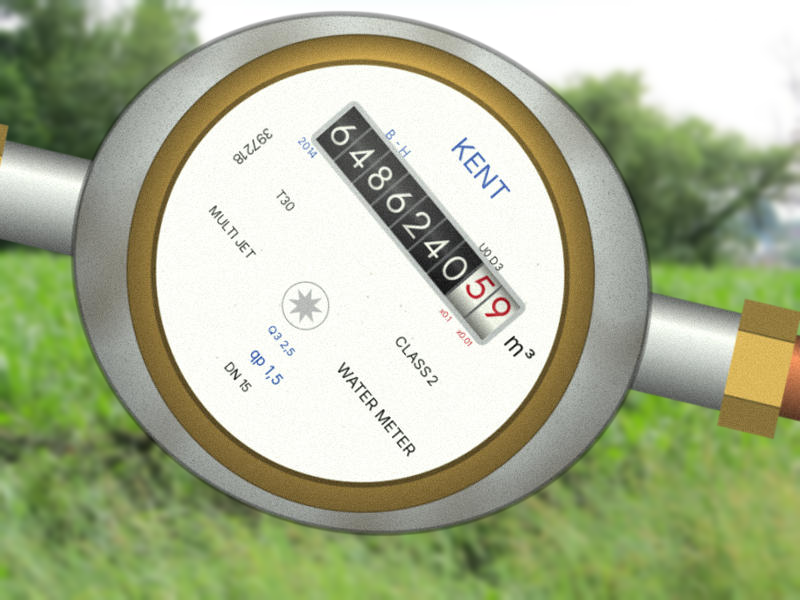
{"value": 6486240.59, "unit": "m³"}
